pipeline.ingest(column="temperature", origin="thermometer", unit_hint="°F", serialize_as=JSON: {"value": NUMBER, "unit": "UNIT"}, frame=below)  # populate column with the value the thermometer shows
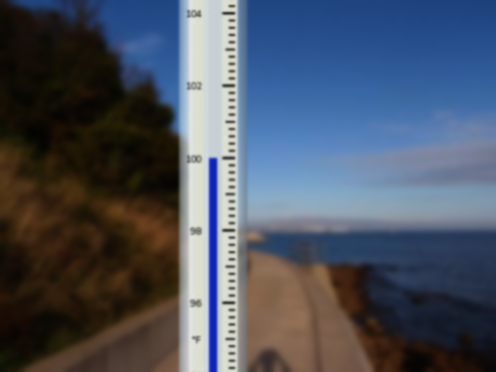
{"value": 100, "unit": "°F"}
